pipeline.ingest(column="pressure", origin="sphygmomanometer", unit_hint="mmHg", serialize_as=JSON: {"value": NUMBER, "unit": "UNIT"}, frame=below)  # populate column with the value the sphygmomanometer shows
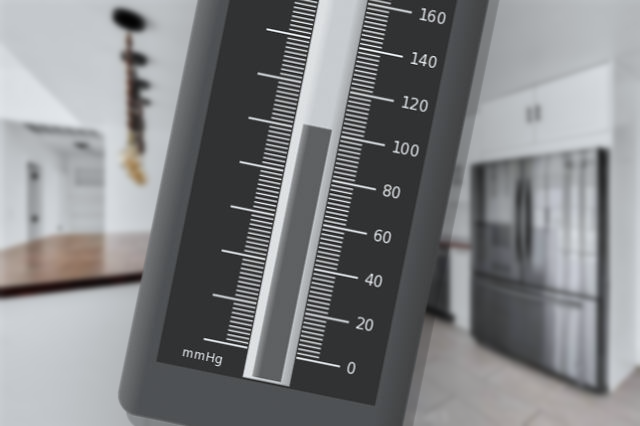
{"value": 102, "unit": "mmHg"}
